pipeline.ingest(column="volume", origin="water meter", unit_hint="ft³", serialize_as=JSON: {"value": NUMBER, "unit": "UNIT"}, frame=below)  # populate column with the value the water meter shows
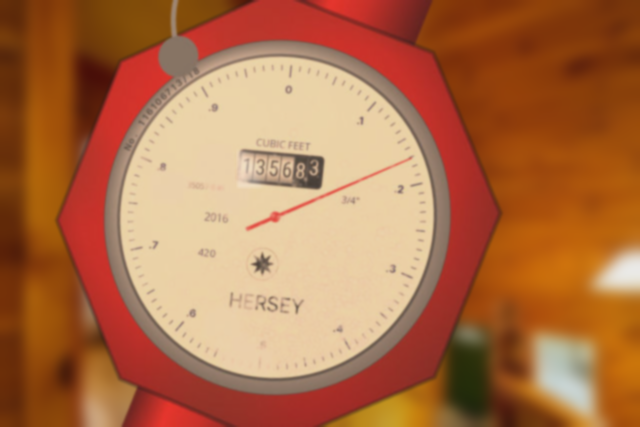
{"value": 135683.17, "unit": "ft³"}
